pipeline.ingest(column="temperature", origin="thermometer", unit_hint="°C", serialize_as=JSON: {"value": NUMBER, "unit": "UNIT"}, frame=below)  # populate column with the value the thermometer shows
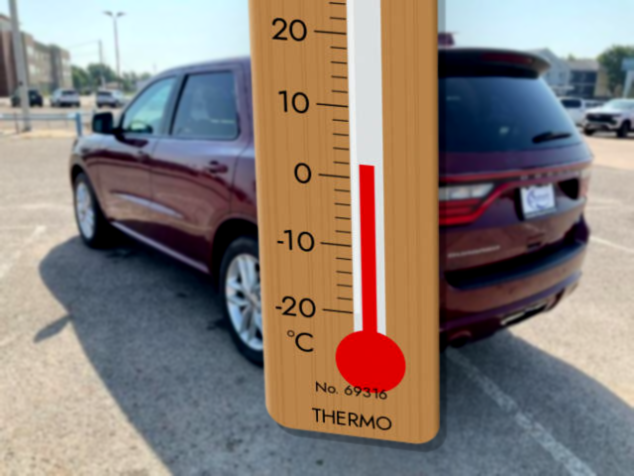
{"value": 2, "unit": "°C"}
